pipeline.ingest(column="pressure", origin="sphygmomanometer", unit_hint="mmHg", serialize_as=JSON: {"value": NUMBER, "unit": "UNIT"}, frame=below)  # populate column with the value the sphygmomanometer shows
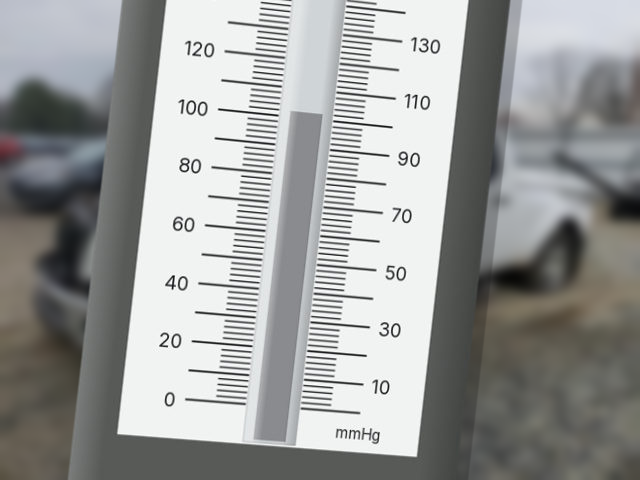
{"value": 102, "unit": "mmHg"}
